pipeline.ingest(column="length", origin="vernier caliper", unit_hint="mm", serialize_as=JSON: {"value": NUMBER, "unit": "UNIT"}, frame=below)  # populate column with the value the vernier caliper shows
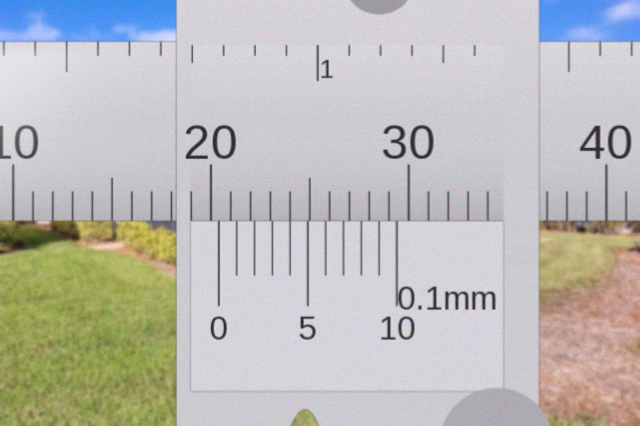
{"value": 20.4, "unit": "mm"}
